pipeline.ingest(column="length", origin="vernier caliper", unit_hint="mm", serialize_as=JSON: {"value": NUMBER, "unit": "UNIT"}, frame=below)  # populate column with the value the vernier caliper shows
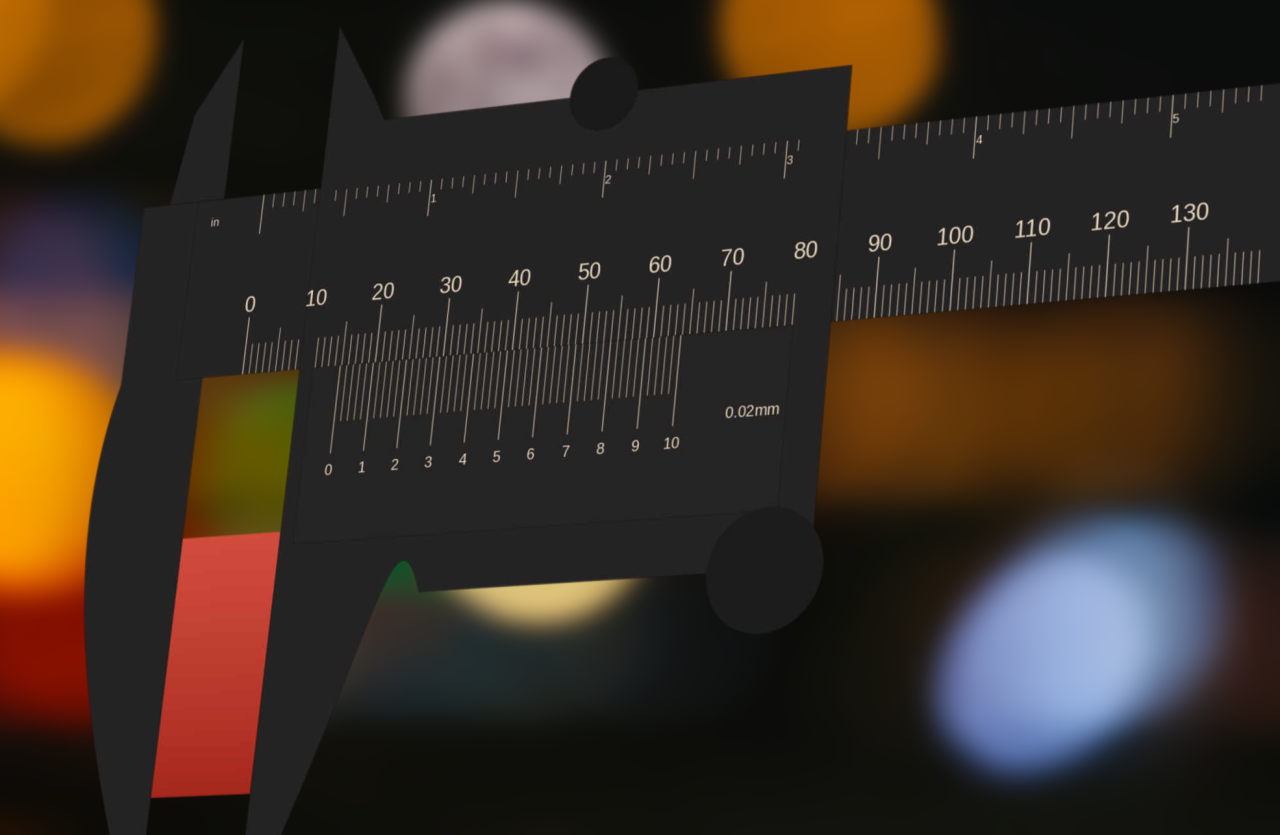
{"value": 14.8, "unit": "mm"}
